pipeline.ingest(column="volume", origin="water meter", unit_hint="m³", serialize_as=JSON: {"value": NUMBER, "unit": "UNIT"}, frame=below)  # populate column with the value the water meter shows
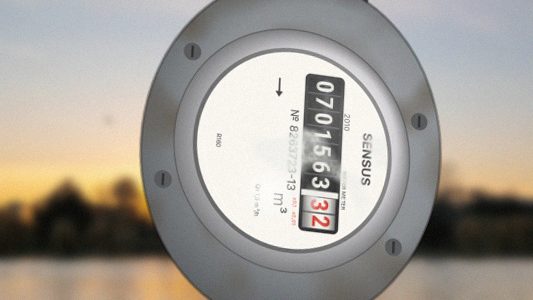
{"value": 701563.32, "unit": "m³"}
